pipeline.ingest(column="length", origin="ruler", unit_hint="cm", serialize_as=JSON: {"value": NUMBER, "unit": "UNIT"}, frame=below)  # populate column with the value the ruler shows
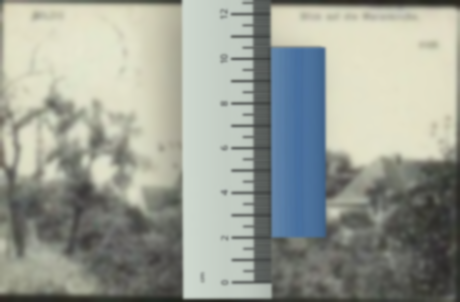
{"value": 8.5, "unit": "cm"}
